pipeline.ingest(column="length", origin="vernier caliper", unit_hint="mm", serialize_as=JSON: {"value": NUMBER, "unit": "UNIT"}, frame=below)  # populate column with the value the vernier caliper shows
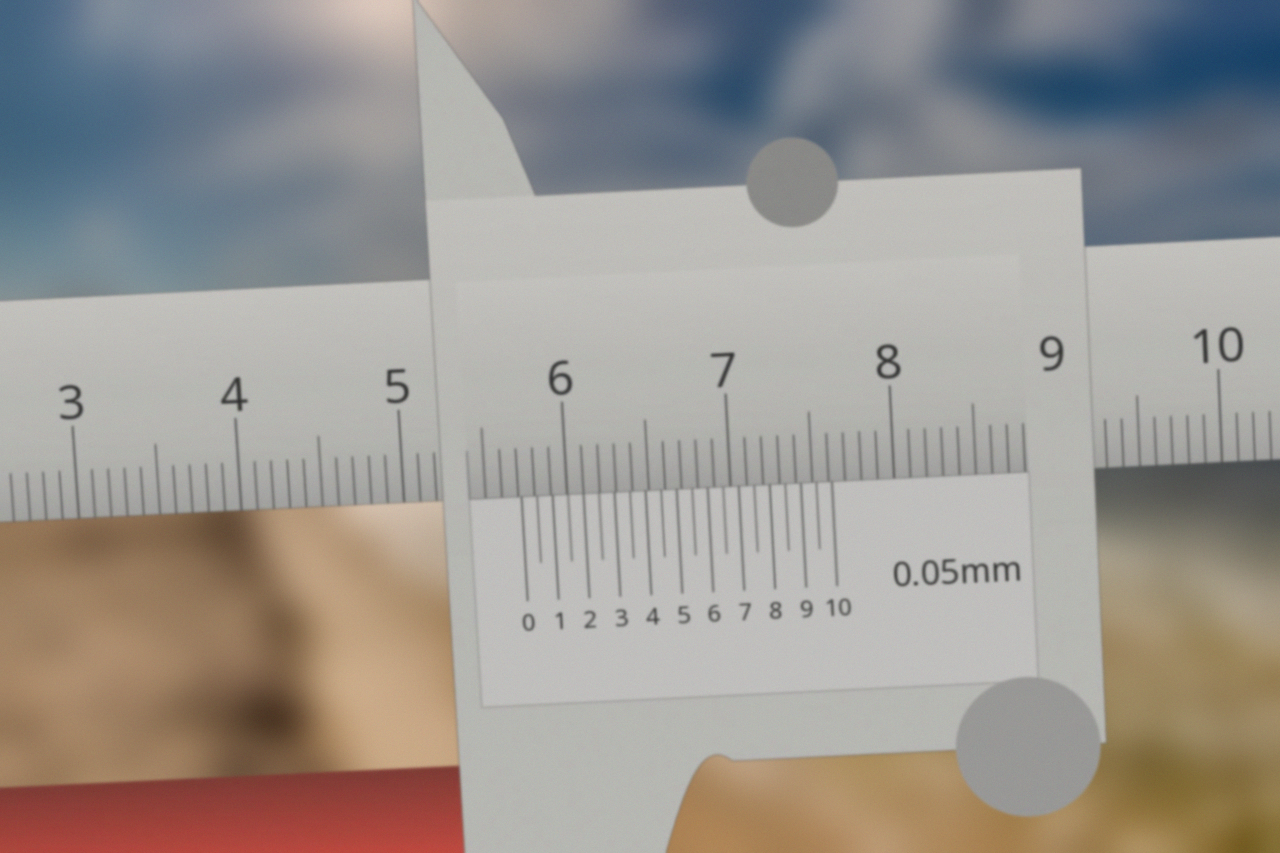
{"value": 57.2, "unit": "mm"}
